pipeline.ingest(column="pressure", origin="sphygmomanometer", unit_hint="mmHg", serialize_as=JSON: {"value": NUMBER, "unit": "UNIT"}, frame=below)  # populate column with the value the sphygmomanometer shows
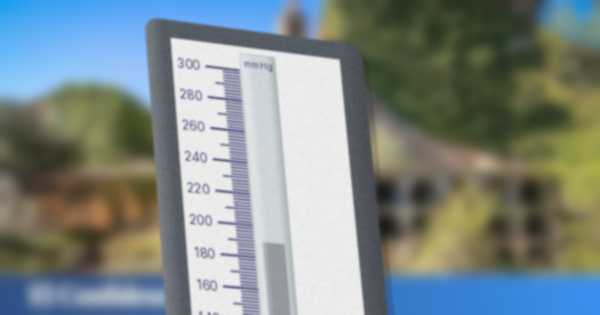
{"value": 190, "unit": "mmHg"}
